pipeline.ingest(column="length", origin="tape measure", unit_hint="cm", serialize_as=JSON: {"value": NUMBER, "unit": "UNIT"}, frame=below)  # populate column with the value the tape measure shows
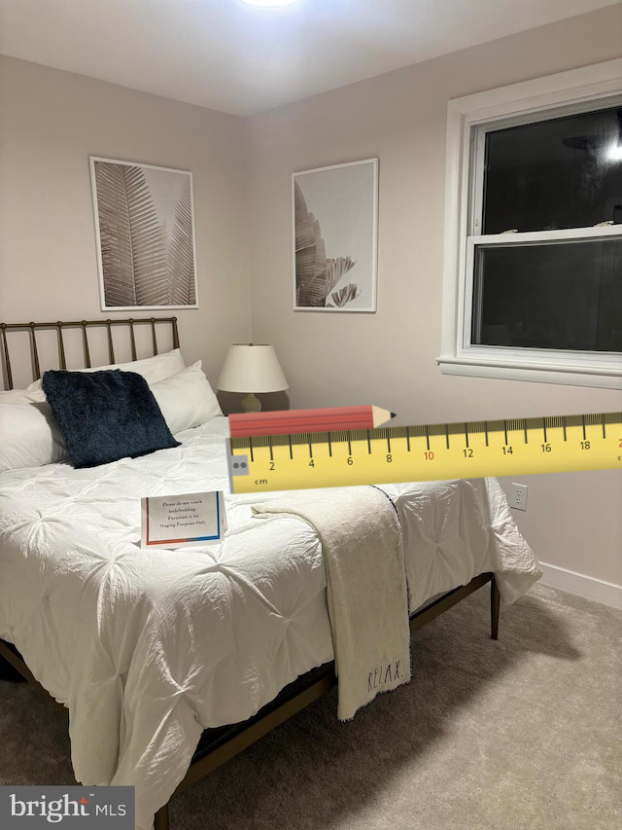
{"value": 8.5, "unit": "cm"}
